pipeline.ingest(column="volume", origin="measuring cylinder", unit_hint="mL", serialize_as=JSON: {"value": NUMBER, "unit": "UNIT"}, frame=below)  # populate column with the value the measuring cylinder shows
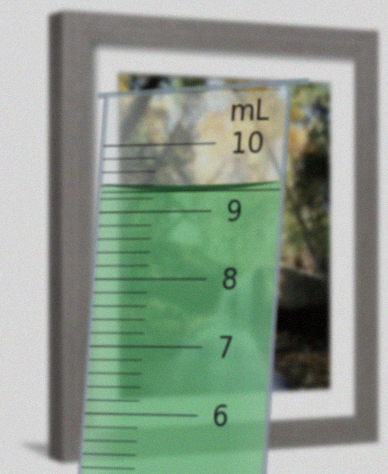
{"value": 9.3, "unit": "mL"}
